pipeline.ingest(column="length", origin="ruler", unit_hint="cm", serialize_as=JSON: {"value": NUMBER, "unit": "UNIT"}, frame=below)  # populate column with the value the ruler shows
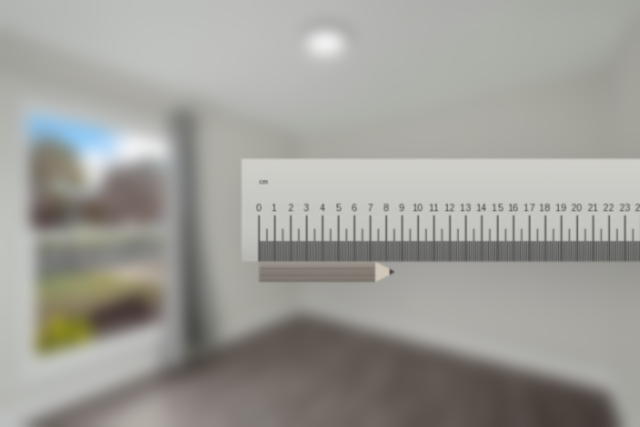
{"value": 8.5, "unit": "cm"}
